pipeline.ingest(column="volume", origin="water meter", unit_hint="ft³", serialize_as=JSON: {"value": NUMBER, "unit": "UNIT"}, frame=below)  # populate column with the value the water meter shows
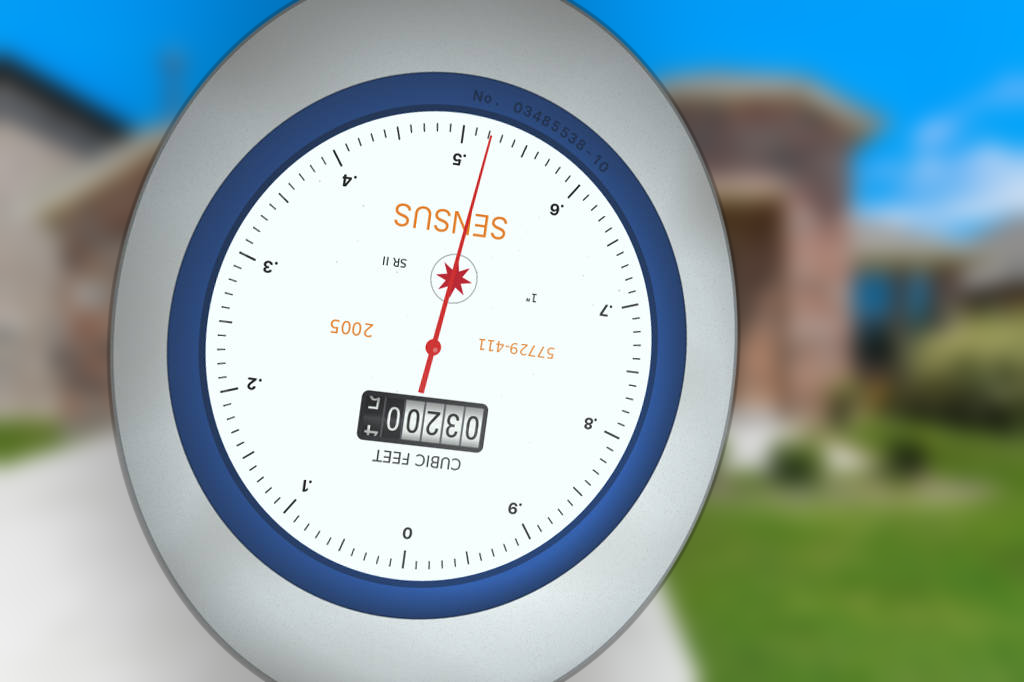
{"value": 32004.52, "unit": "ft³"}
